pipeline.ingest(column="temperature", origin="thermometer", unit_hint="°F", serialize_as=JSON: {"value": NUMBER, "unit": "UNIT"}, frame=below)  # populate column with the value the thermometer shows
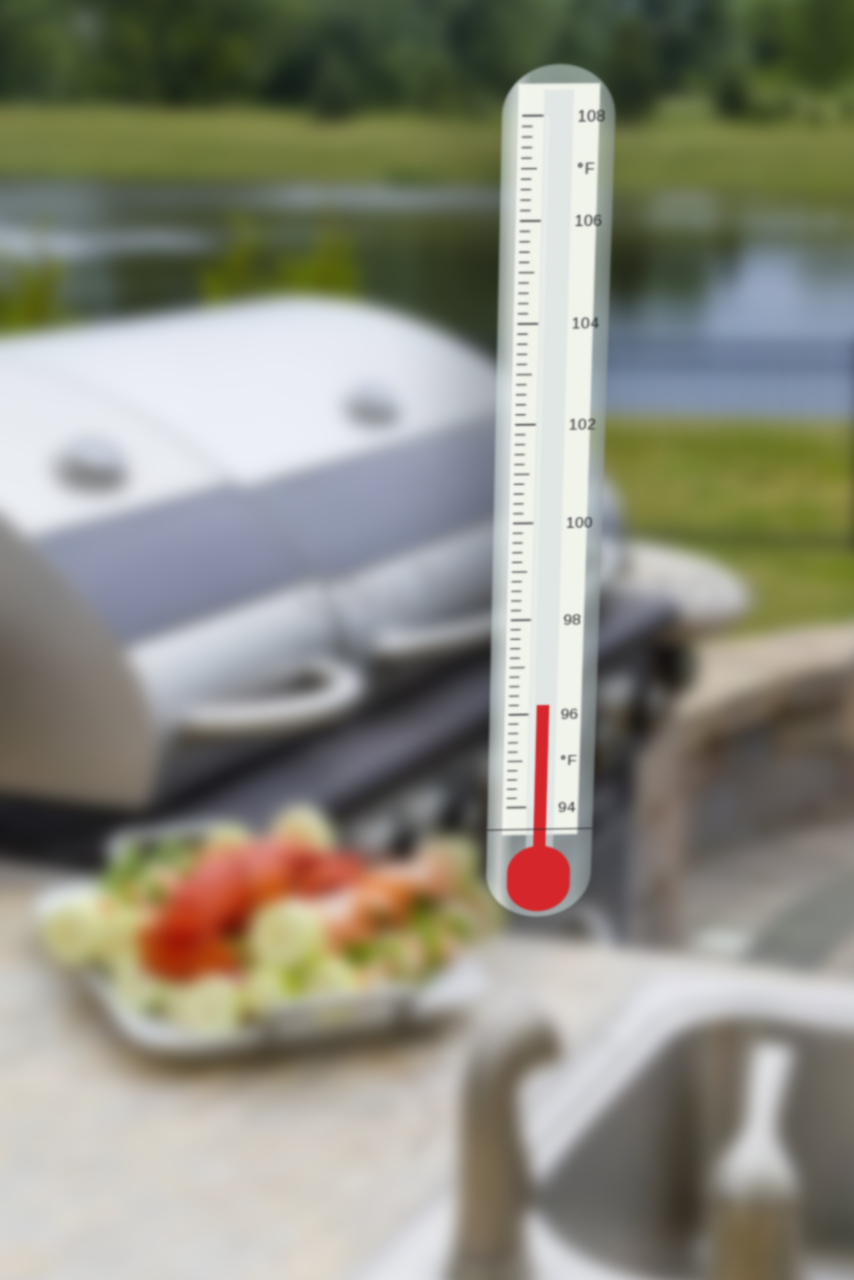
{"value": 96.2, "unit": "°F"}
